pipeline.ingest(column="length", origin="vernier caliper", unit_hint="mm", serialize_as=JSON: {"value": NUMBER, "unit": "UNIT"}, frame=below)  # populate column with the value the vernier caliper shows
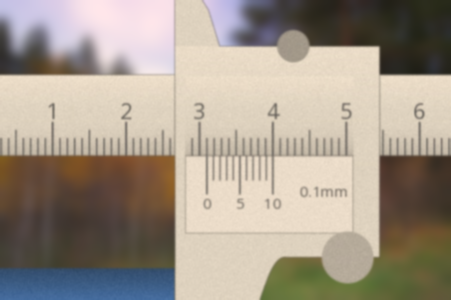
{"value": 31.0, "unit": "mm"}
